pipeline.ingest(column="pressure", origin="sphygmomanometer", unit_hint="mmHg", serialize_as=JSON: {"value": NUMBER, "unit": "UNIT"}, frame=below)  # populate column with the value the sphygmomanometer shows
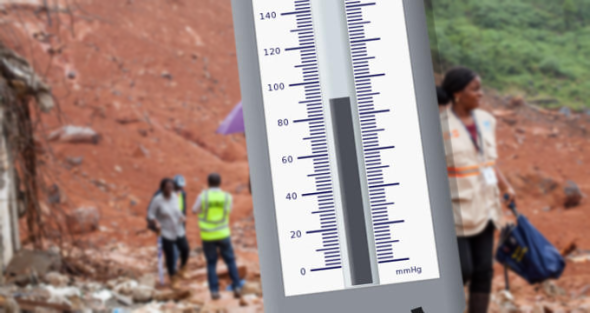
{"value": 90, "unit": "mmHg"}
